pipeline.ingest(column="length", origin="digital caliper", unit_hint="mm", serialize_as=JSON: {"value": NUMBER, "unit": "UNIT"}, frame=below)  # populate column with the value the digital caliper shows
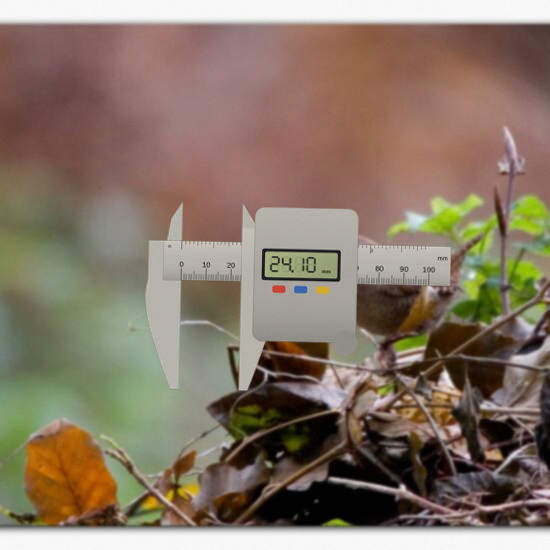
{"value": 24.10, "unit": "mm"}
